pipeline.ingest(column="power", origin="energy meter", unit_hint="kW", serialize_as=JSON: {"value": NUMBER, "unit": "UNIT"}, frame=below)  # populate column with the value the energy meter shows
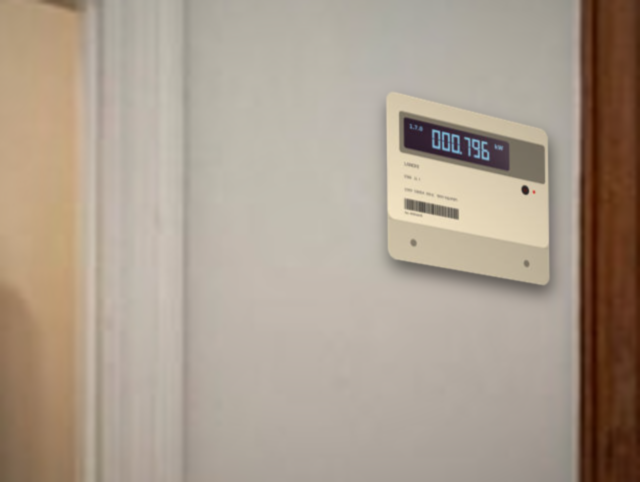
{"value": 0.796, "unit": "kW"}
